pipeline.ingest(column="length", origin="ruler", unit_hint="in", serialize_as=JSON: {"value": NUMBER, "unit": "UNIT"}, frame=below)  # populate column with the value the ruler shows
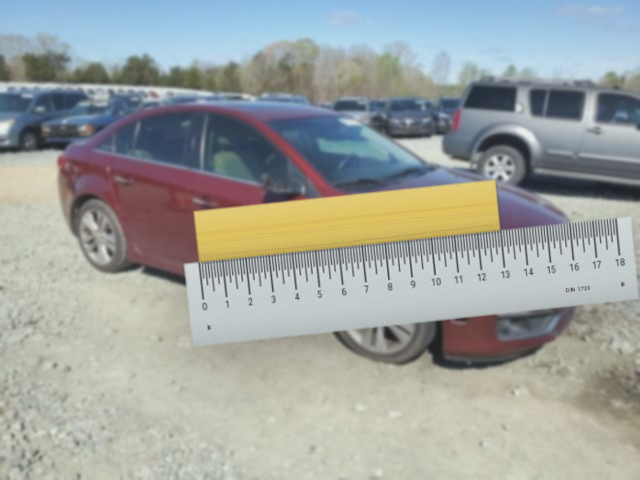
{"value": 13, "unit": "in"}
